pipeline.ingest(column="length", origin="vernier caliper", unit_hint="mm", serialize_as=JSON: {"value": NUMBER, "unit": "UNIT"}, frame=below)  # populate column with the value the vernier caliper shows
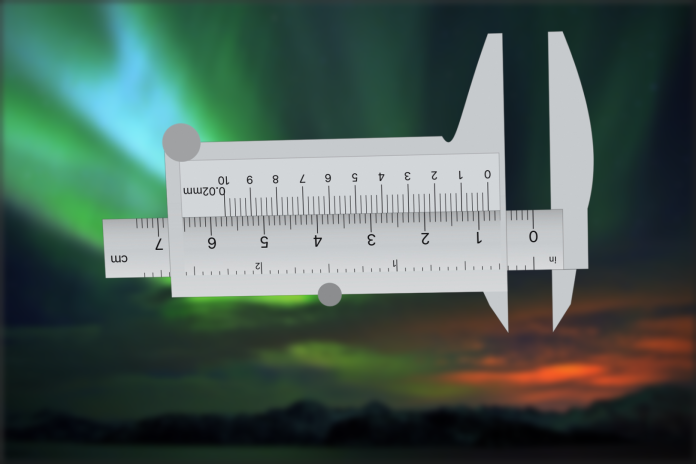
{"value": 8.2, "unit": "mm"}
